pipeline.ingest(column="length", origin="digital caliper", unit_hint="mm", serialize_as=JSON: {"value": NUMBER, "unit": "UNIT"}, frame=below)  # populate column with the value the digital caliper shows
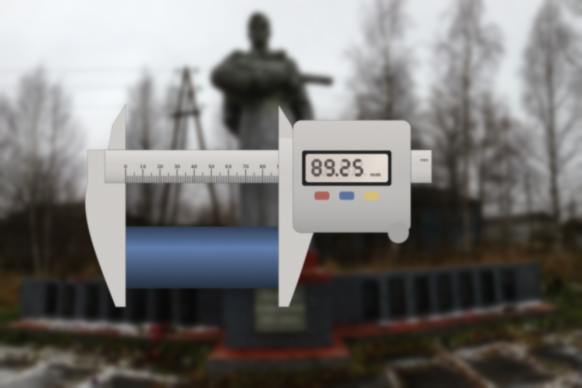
{"value": 89.25, "unit": "mm"}
